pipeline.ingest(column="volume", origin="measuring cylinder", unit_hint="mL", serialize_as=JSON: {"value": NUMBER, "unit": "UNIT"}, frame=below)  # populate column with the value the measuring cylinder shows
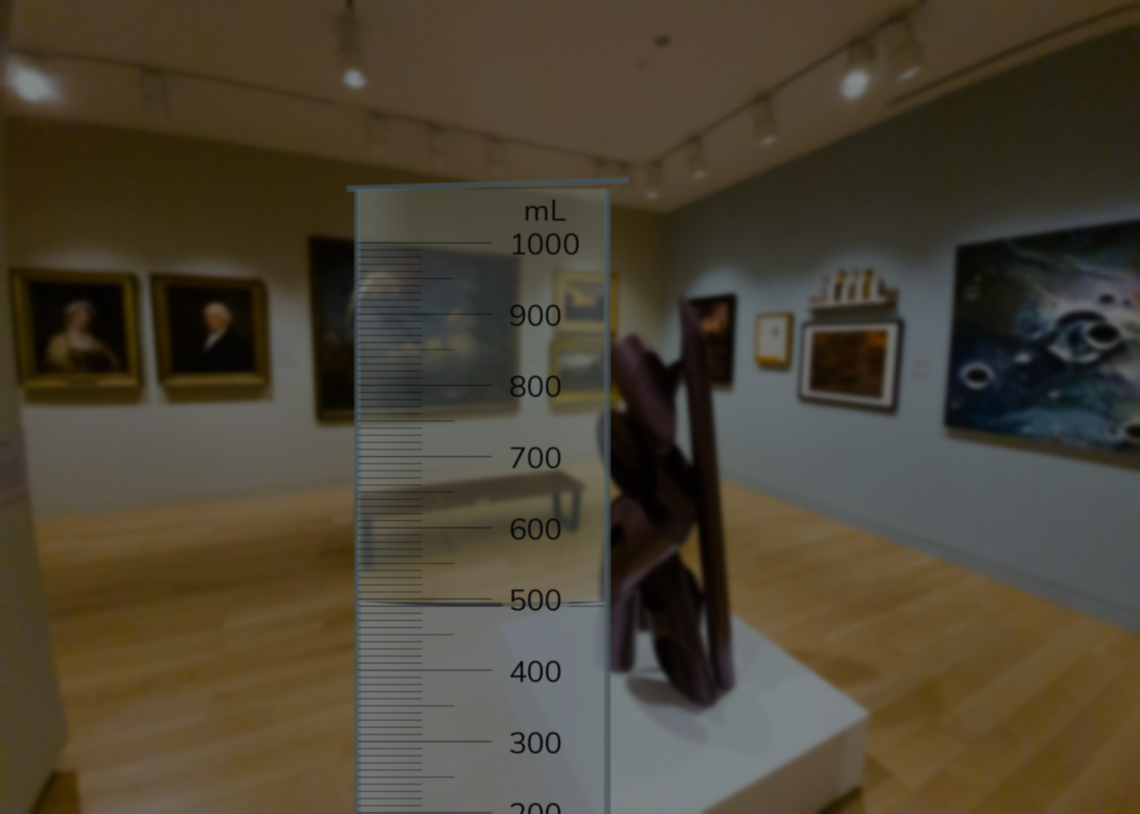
{"value": 490, "unit": "mL"}
